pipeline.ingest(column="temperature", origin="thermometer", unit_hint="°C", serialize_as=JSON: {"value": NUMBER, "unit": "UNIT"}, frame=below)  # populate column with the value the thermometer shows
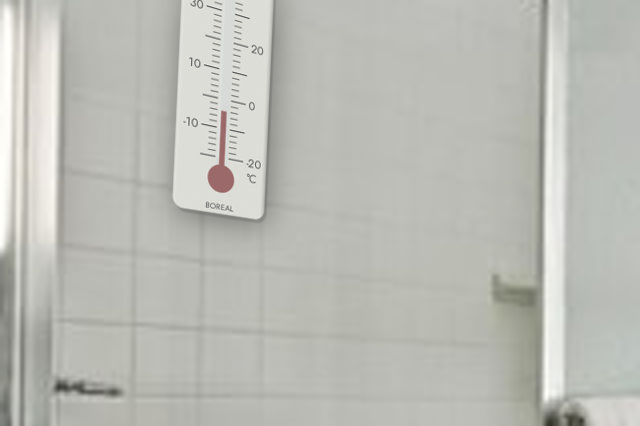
{"value": -4, "unit": "°C"}
